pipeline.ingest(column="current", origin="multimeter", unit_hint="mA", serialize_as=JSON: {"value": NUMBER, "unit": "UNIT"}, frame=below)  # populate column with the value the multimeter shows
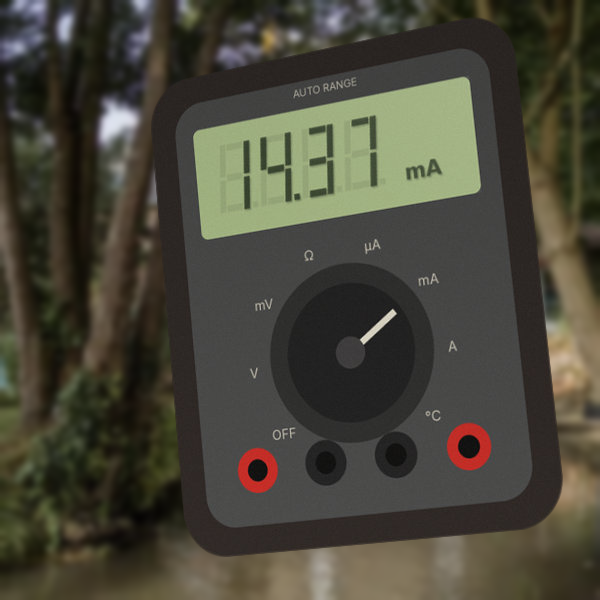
{"value": 14.37, "unit": "mA"}
